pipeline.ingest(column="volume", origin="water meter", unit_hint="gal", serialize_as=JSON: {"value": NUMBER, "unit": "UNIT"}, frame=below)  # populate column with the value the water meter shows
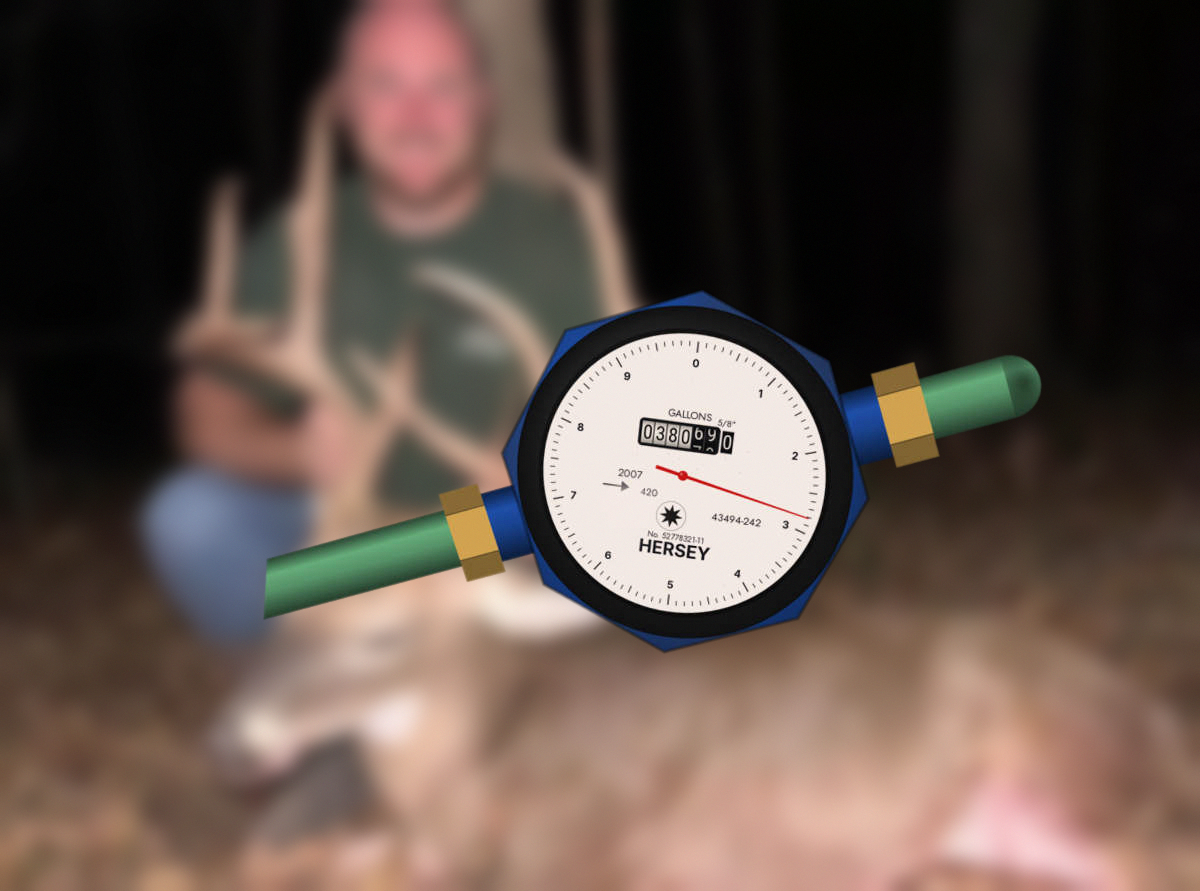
{"value": 380692.8, "unit": "gal"}
